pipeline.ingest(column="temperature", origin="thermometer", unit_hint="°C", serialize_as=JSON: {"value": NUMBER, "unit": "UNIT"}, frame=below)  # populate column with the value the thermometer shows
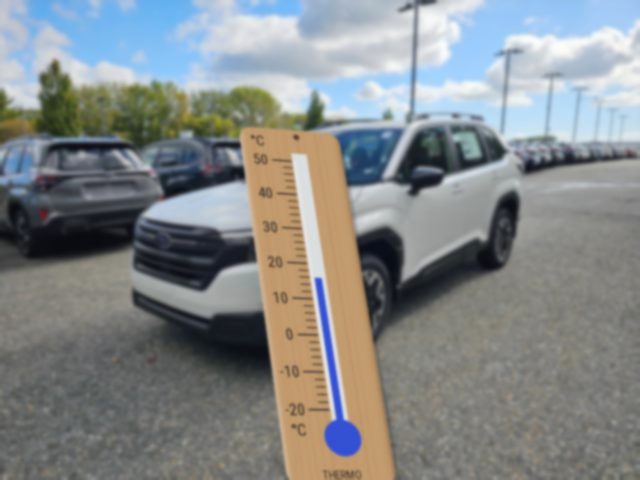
{"value": 16, "unit": "°C"}
